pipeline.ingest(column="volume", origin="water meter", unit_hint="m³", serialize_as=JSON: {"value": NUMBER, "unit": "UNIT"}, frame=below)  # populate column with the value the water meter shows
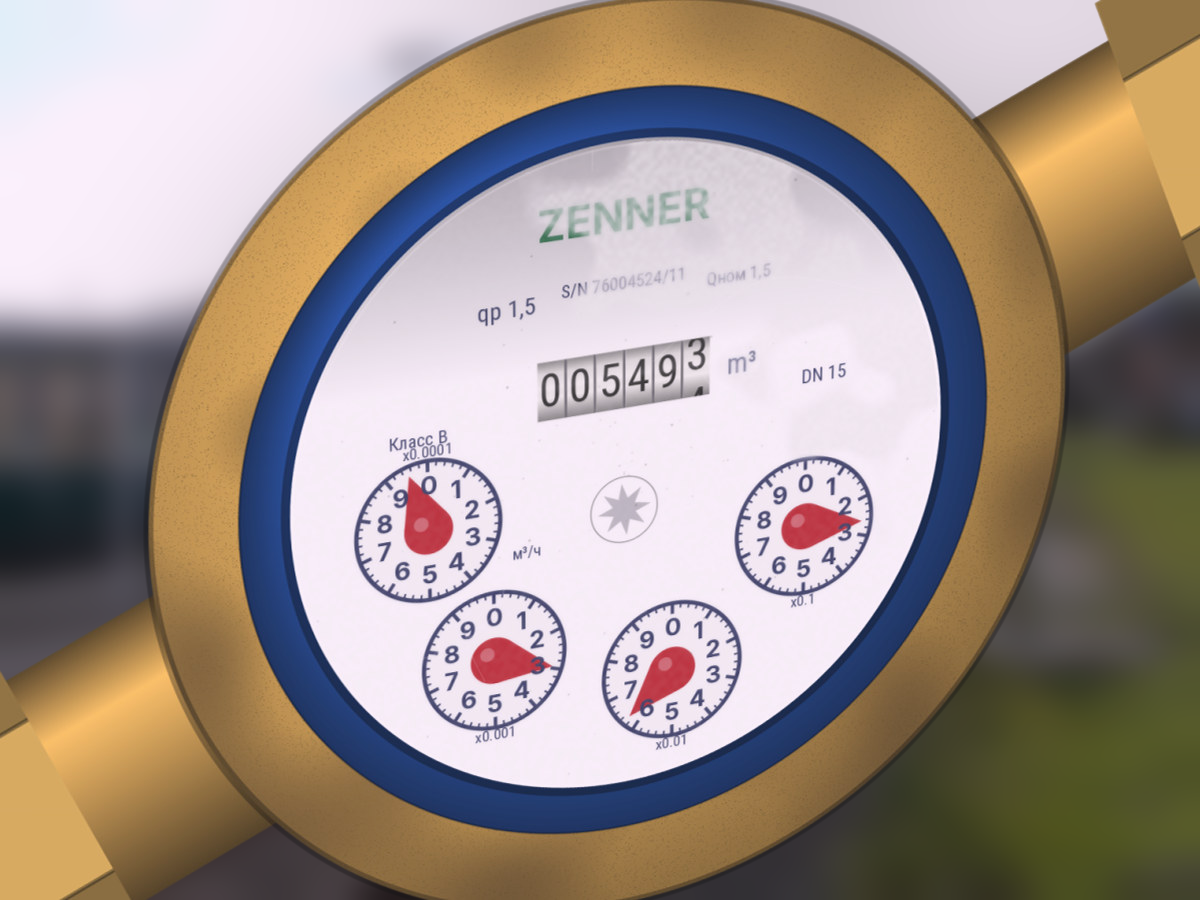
{"value": 5493.2629, "unit": "m³"}
